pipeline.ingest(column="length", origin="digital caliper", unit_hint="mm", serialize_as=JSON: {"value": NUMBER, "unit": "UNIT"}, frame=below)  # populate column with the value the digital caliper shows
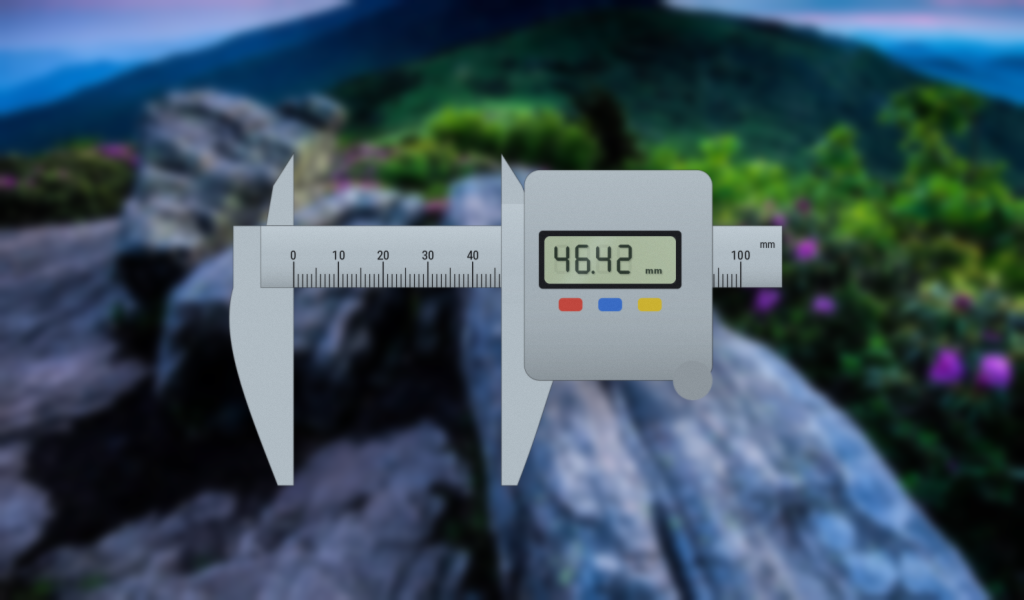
{"value": 46.42, "unit": "mm"}
